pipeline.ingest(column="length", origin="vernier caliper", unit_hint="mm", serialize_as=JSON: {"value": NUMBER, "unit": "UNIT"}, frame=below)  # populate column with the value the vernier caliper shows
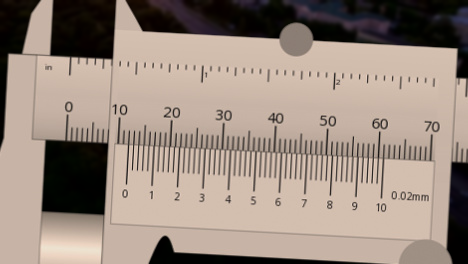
{"value": 12.0, "unit": "mm"}
